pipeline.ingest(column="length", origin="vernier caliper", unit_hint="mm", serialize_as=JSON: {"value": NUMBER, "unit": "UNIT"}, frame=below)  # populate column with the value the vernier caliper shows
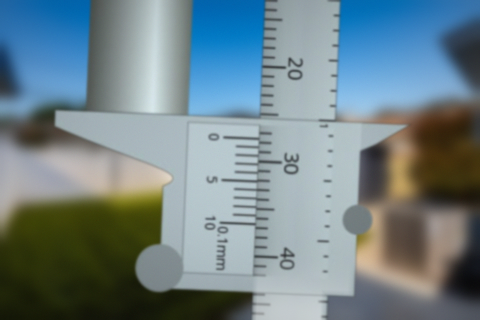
{"value": 27.6, "unit": "mm"}
